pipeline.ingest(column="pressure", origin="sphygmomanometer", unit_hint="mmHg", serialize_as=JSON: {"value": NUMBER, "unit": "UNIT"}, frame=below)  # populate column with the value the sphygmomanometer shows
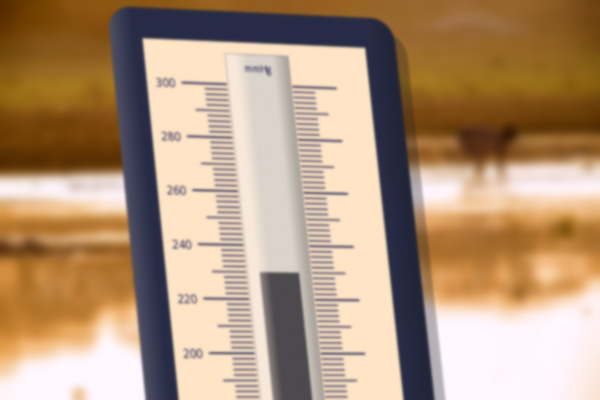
{"value": 230, "unit": "mmHg"}
